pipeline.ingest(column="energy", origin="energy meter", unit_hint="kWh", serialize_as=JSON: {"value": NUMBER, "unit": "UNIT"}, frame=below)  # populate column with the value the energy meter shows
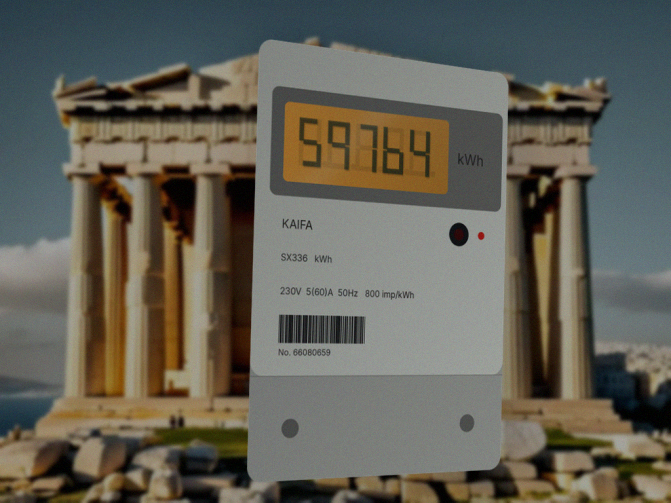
{"value": 59764, "unit": "kWh"}
